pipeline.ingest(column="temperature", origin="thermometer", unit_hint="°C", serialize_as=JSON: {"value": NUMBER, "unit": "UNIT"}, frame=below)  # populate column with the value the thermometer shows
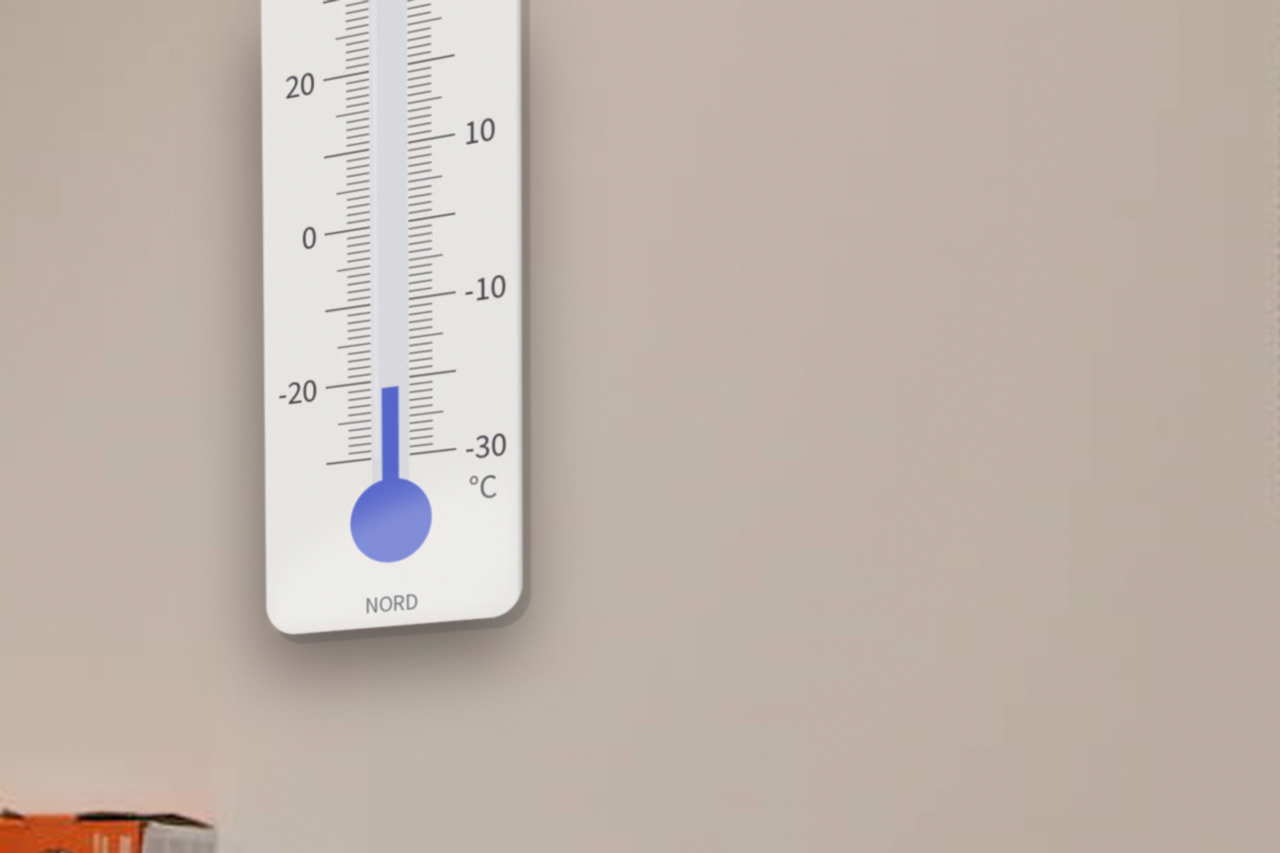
{"value": -21, "unit": "°C"}
